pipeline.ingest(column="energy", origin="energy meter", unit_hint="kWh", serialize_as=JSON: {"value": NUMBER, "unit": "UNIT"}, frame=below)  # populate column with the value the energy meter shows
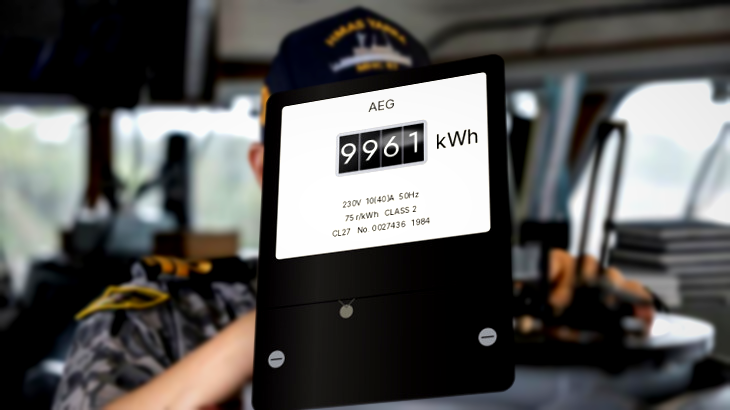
{"value": 9961, "unit": "kWh"}
